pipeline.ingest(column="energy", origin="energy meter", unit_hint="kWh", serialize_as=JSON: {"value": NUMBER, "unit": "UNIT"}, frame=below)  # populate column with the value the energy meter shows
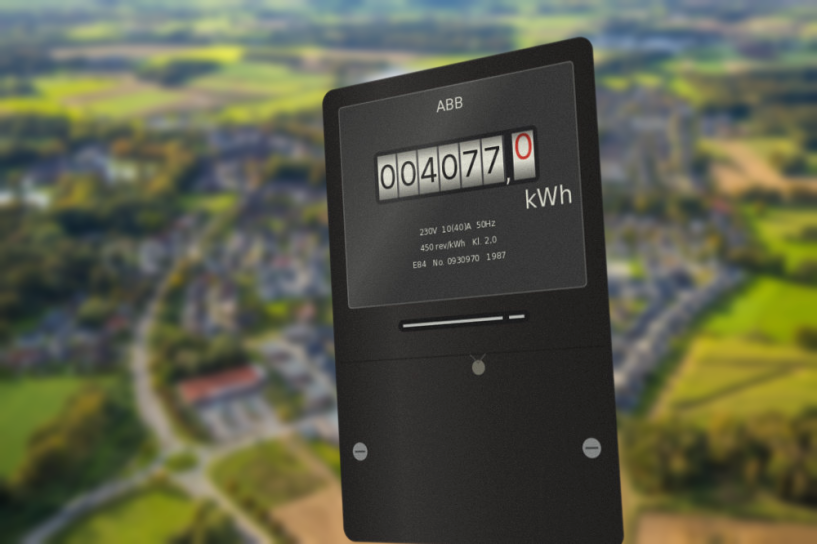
{"value": 4077.0, "unit": "kWh"}
